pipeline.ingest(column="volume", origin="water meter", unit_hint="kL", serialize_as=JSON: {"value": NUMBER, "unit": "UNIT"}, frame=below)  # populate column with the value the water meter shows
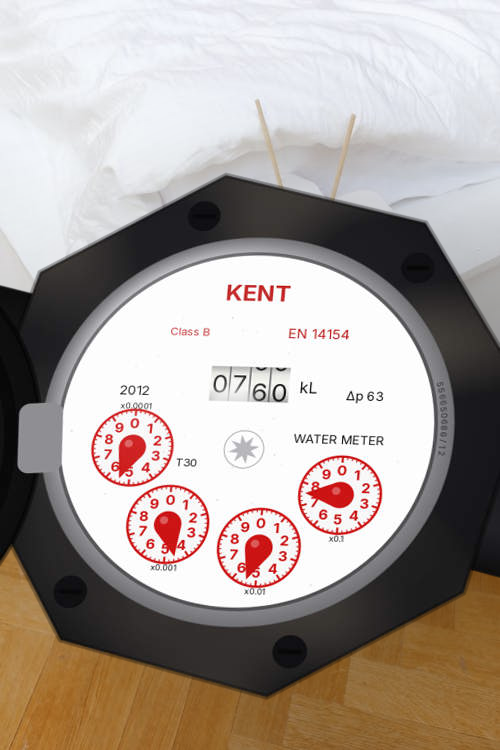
{"value": 759.7545, "unit": "kL"}
